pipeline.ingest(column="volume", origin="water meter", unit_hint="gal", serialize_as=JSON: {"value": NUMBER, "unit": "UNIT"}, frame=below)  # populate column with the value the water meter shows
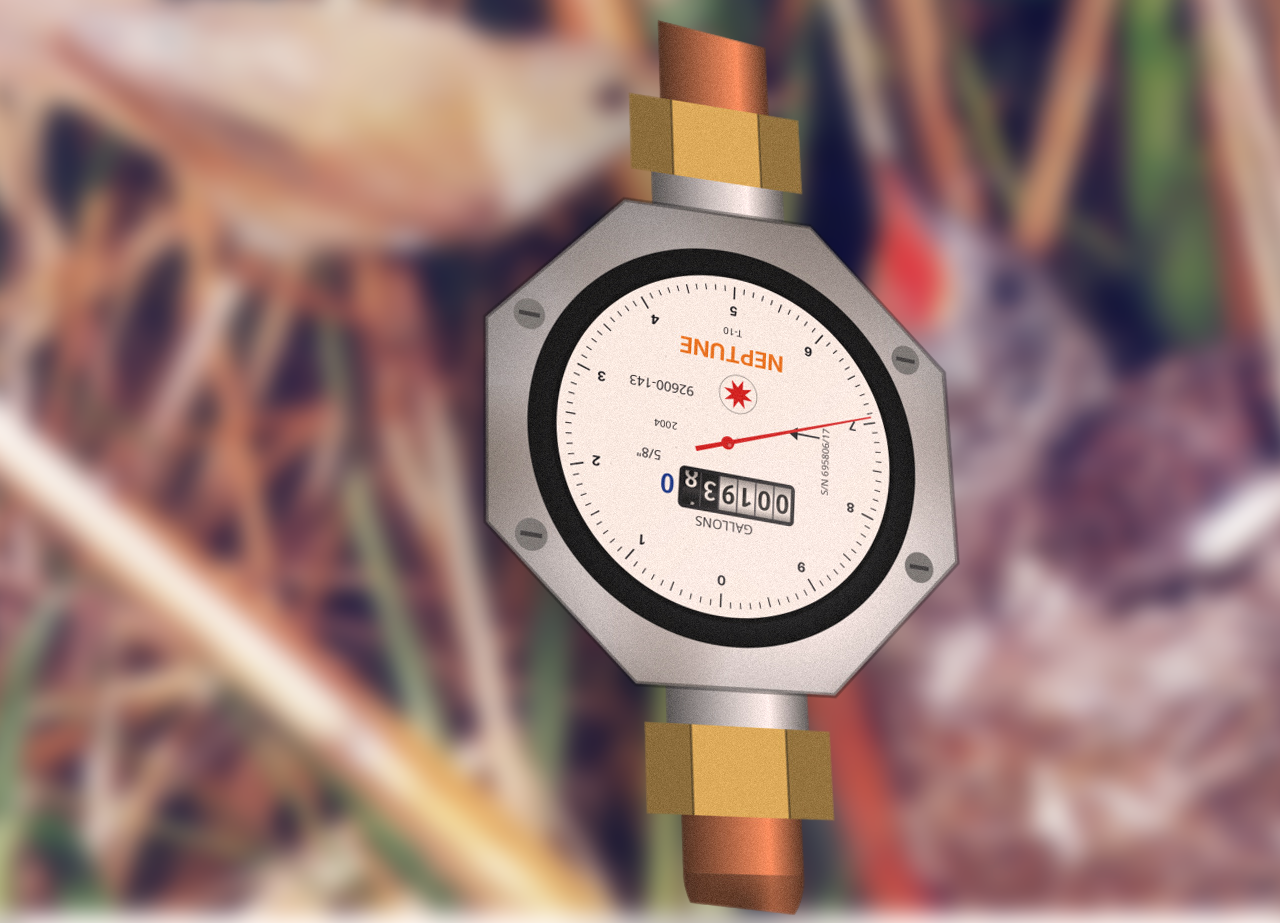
{"value": 19376.9, "unit": "gal"}
